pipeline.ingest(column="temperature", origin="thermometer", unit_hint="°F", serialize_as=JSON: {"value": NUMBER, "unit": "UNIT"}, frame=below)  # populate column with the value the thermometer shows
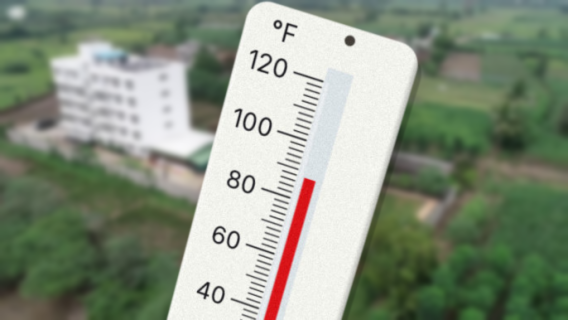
{"value": 88, "unit": "°F"}
